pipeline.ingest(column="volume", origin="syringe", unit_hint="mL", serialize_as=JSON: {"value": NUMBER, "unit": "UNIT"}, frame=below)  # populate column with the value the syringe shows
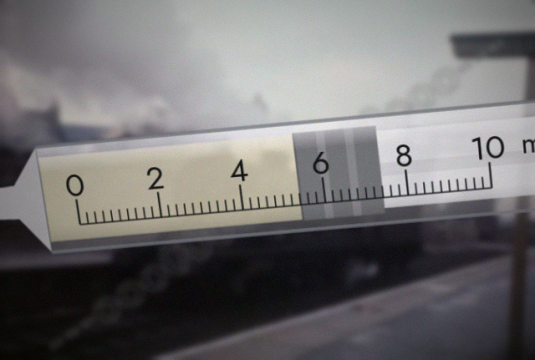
{"value": 5.4, "unit": "mL"}
